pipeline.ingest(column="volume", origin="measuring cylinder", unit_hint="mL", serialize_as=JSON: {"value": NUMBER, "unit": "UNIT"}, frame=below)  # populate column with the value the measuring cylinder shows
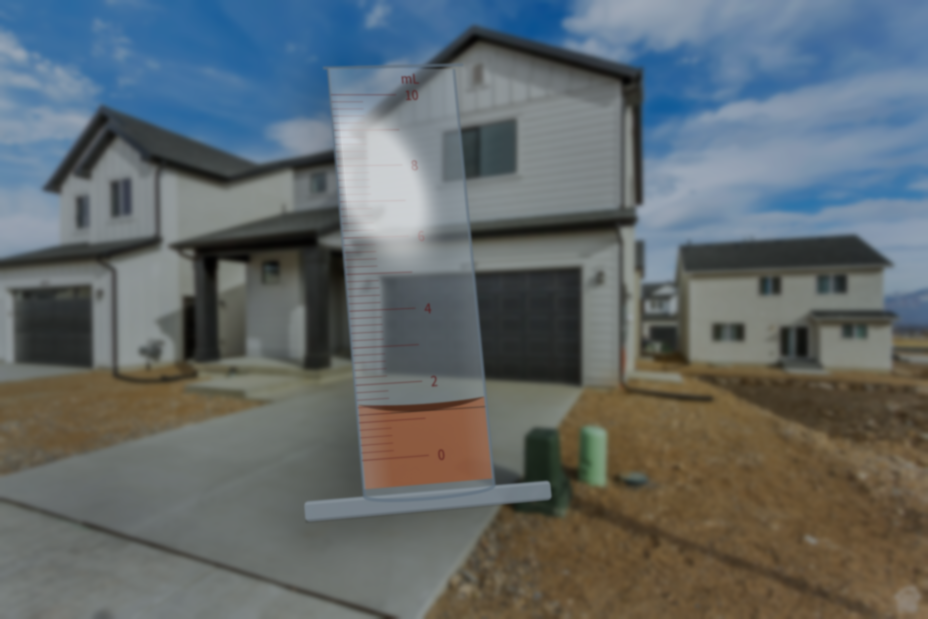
{"value": 1.2, "unit": "mL"}
